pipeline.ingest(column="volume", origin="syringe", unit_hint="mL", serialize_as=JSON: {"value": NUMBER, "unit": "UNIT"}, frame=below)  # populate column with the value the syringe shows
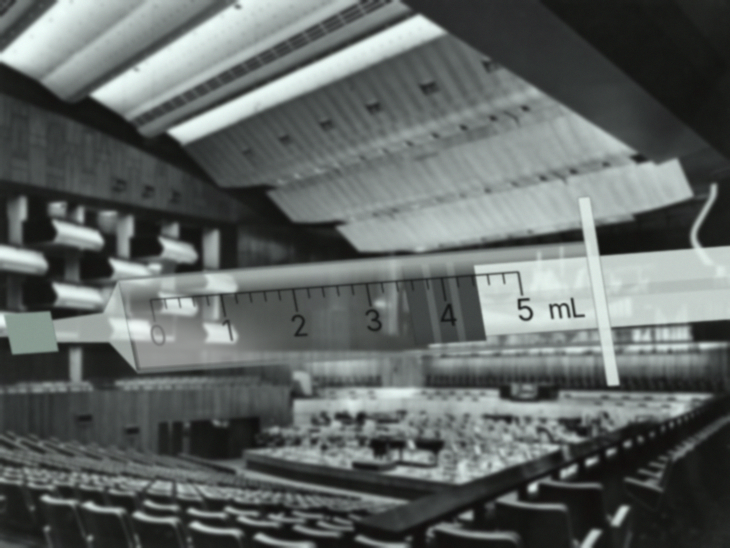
{"value": 3.5, "unit": "mL"}
